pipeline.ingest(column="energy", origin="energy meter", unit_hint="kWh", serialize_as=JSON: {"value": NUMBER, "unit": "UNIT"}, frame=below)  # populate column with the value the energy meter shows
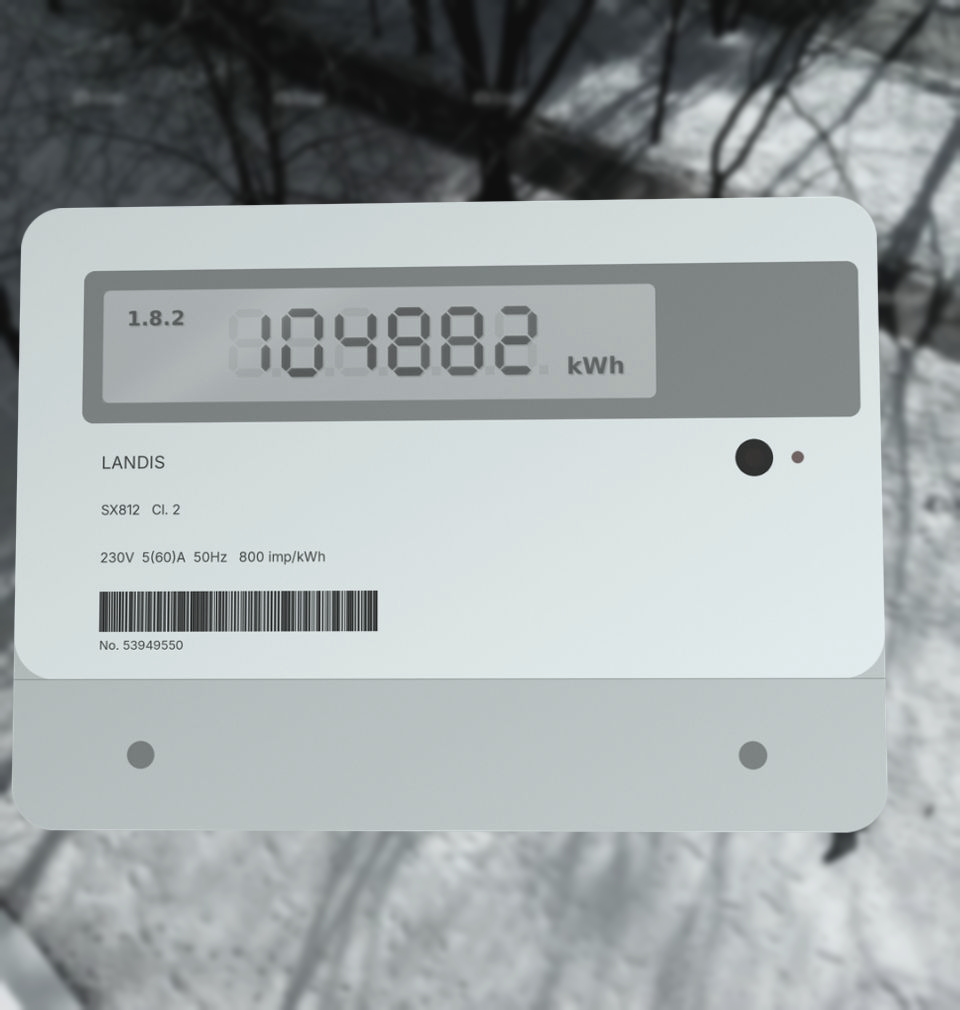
{"value": 104882, "unit": "kWh"}
